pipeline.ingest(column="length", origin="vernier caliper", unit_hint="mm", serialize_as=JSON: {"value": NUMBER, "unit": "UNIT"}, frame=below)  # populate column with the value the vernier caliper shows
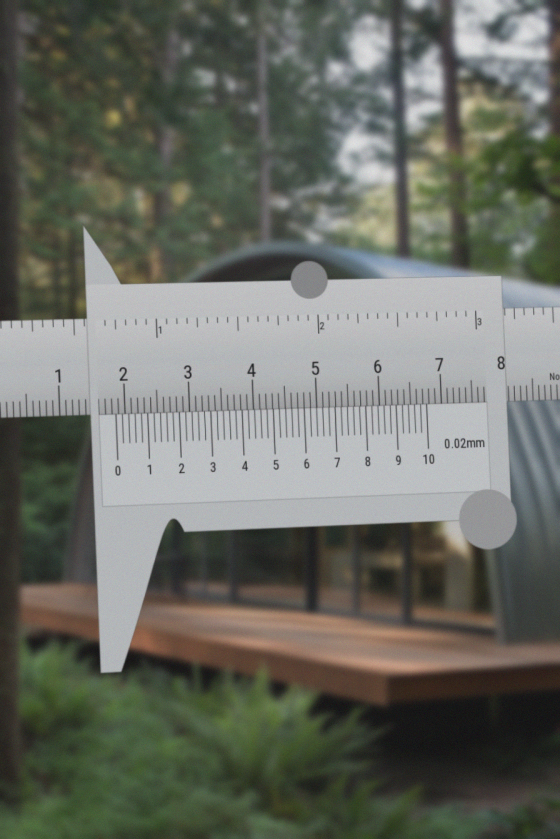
{"value": 18.6, "unit": "mm"}
